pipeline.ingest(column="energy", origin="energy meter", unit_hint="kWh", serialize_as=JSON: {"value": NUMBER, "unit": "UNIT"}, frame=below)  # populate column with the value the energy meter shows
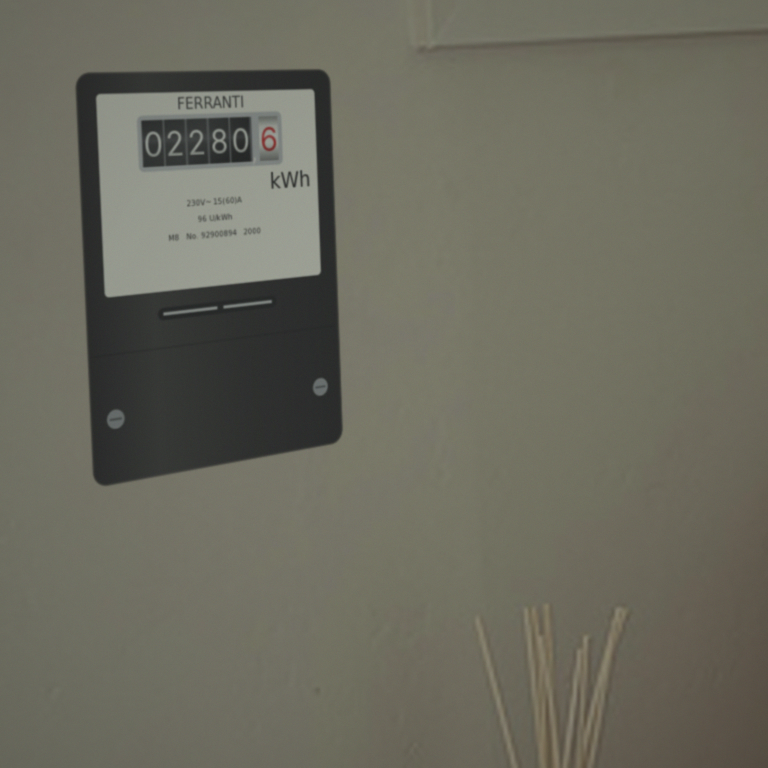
{"value": 2280.6, "unit": "kWh"}
